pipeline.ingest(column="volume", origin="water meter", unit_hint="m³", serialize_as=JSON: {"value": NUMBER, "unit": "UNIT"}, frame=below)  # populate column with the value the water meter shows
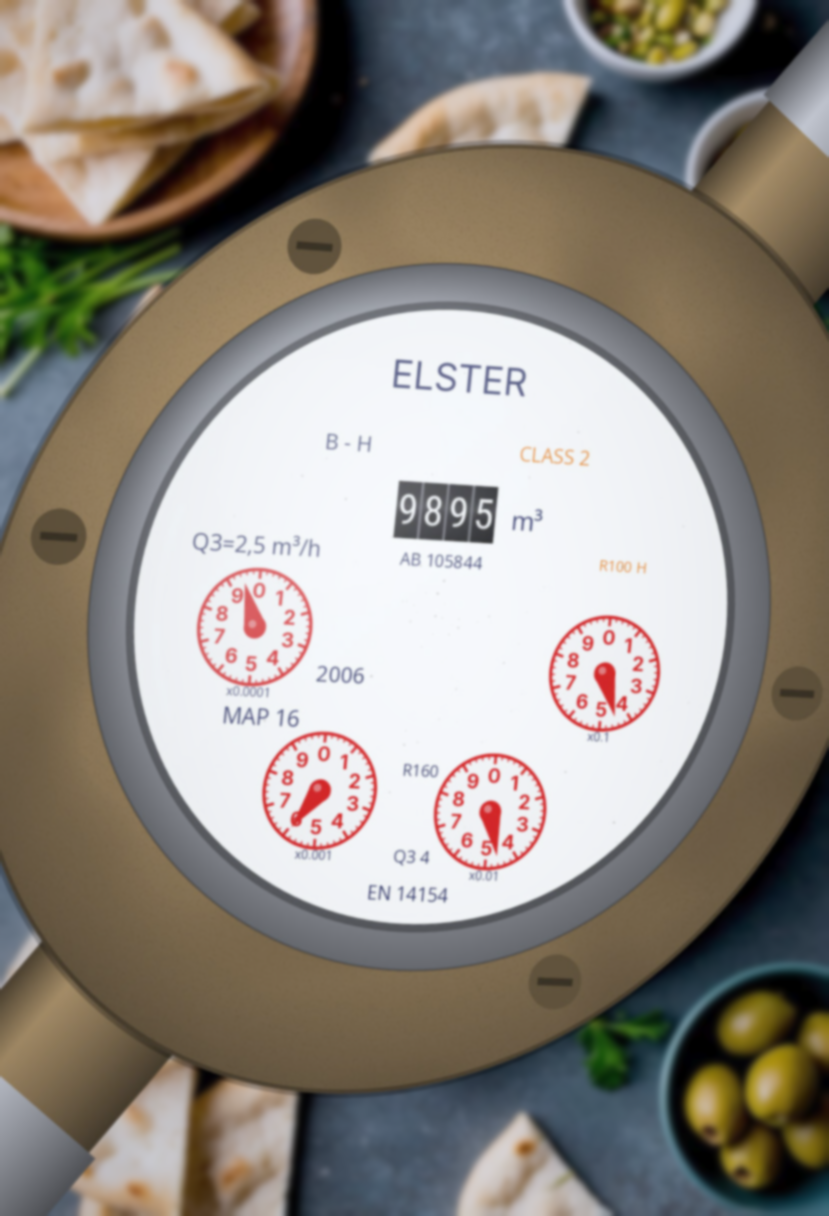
{"value": 9895.4459, "unit": "m³"}
